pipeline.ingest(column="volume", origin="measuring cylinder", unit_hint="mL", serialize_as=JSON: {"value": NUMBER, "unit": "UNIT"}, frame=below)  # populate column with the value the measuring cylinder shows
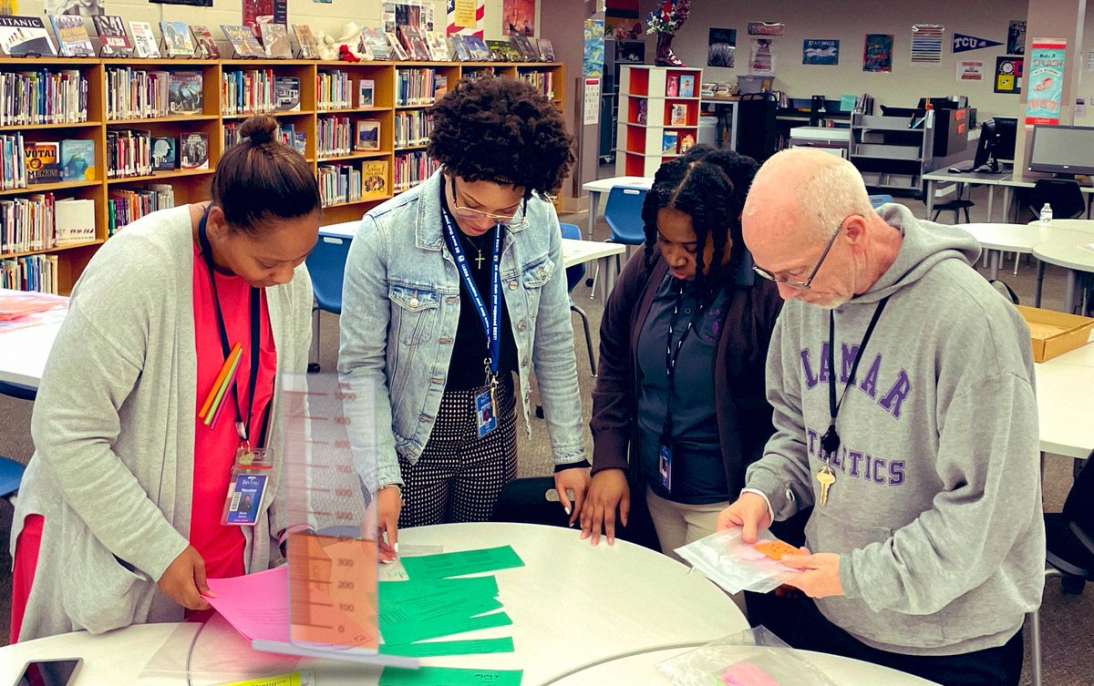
{"value": 400, "unit": "mL"}
